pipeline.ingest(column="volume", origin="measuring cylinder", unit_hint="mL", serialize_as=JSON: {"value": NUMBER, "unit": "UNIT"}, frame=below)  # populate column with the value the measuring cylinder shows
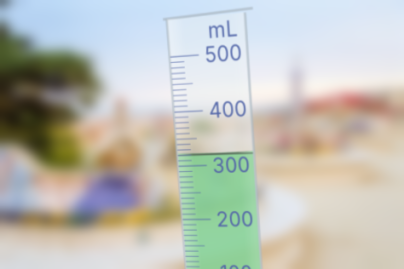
{"value": 320, "unit": "mL"}
